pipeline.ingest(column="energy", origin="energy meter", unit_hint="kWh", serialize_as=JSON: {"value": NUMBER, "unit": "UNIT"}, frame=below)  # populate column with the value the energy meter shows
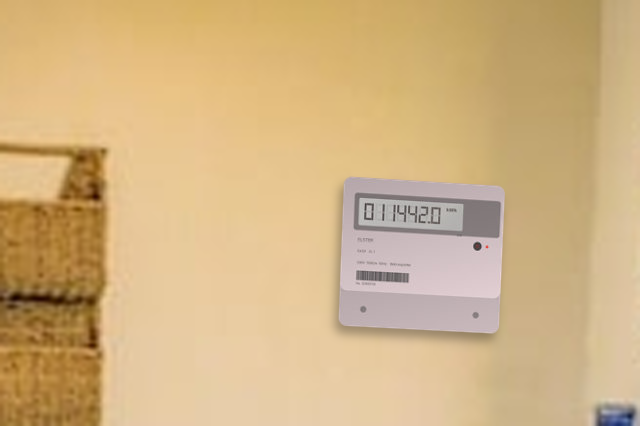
{"value": 11442.0, "unit": "kWh"}
